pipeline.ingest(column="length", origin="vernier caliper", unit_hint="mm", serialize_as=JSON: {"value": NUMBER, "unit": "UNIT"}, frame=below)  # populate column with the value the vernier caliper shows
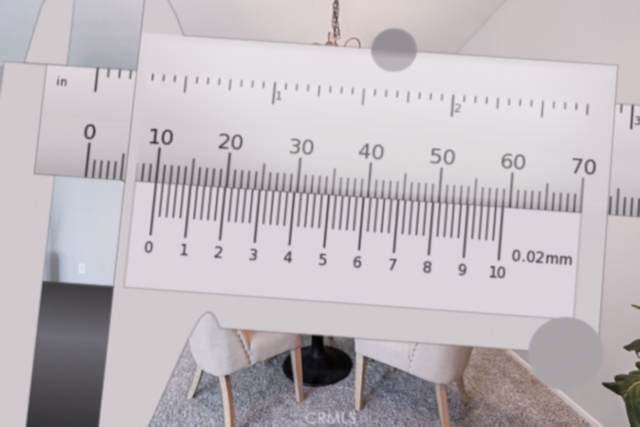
{"value": 10.0, "unit": "mm"}
